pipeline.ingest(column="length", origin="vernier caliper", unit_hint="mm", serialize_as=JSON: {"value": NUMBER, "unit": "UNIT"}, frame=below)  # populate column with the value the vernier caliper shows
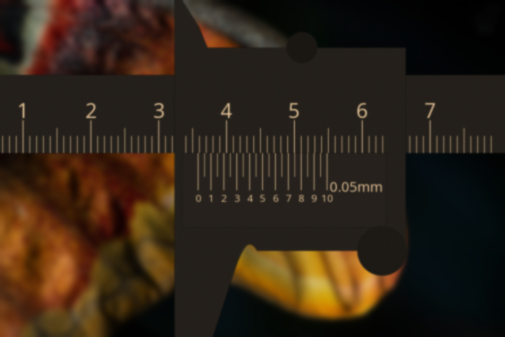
{"value": 35.8, "unit": "mm"}
